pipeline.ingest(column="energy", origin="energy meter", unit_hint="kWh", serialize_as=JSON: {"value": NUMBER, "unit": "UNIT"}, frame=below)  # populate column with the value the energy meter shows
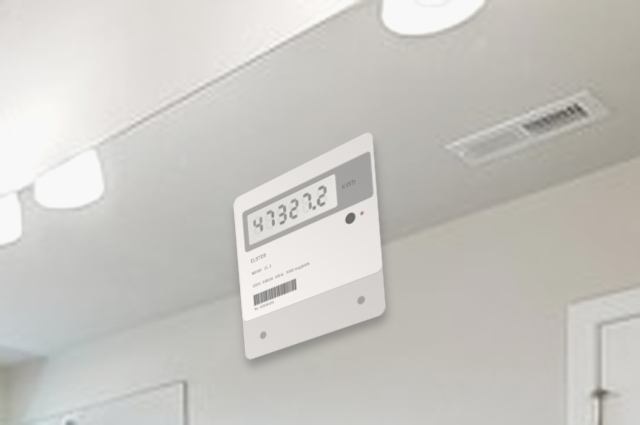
{"value": 47327.2, "unit": "kWh"}
